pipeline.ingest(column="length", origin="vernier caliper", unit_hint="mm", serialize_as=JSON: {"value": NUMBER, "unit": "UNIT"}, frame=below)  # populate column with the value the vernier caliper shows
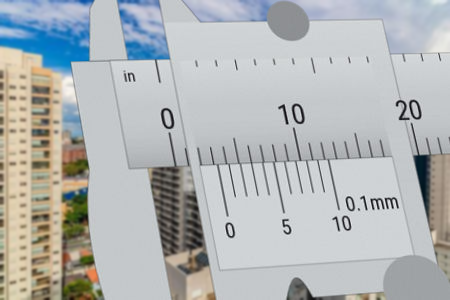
{"value": 3.3, "unit": "mm"}
